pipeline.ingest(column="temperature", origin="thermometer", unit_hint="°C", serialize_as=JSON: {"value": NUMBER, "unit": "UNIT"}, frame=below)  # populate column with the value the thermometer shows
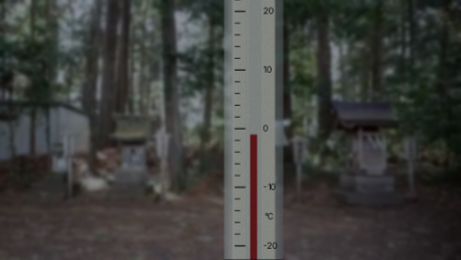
{"value": -1, "unit": "°C"}
